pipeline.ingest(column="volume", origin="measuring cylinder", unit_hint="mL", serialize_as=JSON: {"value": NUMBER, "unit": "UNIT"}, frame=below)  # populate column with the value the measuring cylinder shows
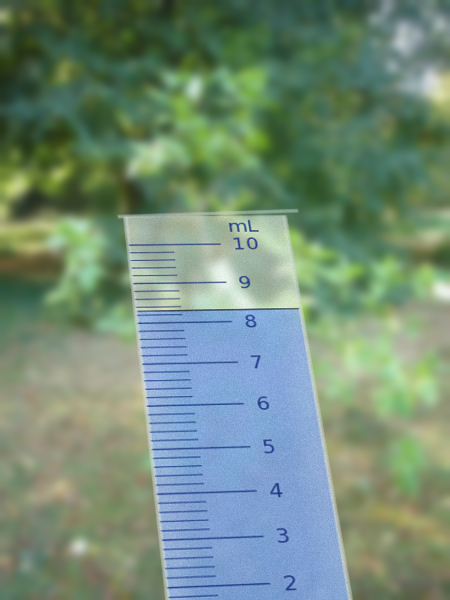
{"value": 8.3, "unit": "mL"}
